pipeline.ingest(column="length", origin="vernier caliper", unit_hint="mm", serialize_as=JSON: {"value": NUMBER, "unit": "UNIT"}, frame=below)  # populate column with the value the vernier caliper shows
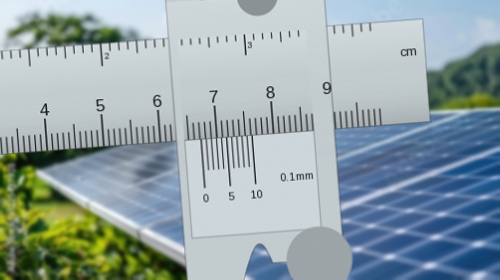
{"value": 67.2, "unit": "mm"}
